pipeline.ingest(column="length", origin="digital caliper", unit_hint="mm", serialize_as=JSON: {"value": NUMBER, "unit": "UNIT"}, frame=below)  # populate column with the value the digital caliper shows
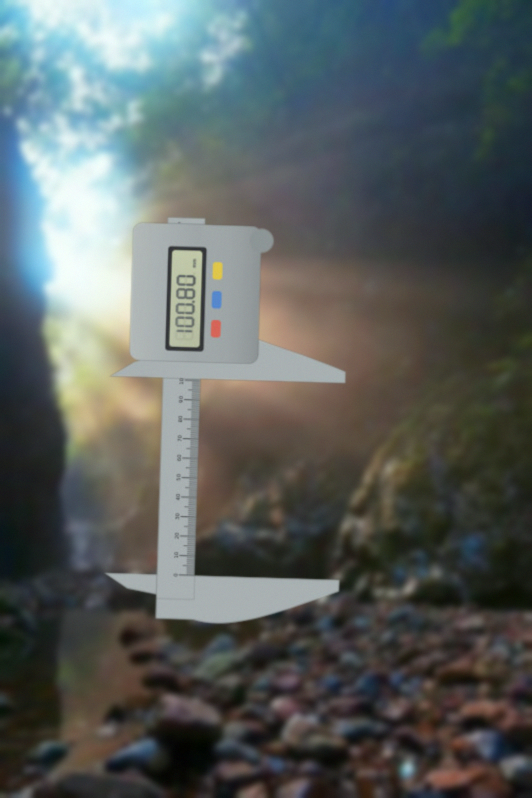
{"value": 100.80, "unit": "mm"}
